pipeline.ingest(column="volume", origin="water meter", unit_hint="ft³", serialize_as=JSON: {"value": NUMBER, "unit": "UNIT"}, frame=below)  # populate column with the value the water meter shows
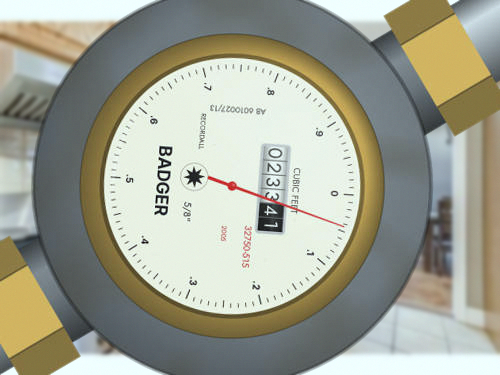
{"value": 23341.04, "unit": "ft³"}
